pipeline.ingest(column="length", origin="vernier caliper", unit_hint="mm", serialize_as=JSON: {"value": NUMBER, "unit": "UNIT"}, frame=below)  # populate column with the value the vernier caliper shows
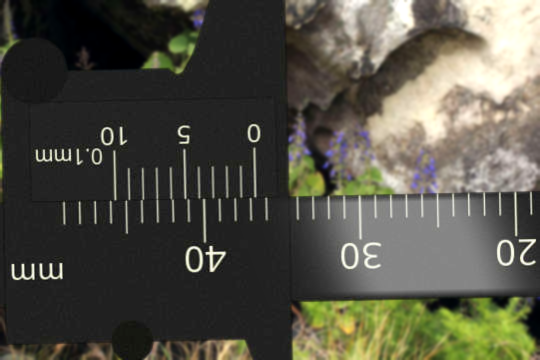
{"value": 36.7, "unit": "mm"}
